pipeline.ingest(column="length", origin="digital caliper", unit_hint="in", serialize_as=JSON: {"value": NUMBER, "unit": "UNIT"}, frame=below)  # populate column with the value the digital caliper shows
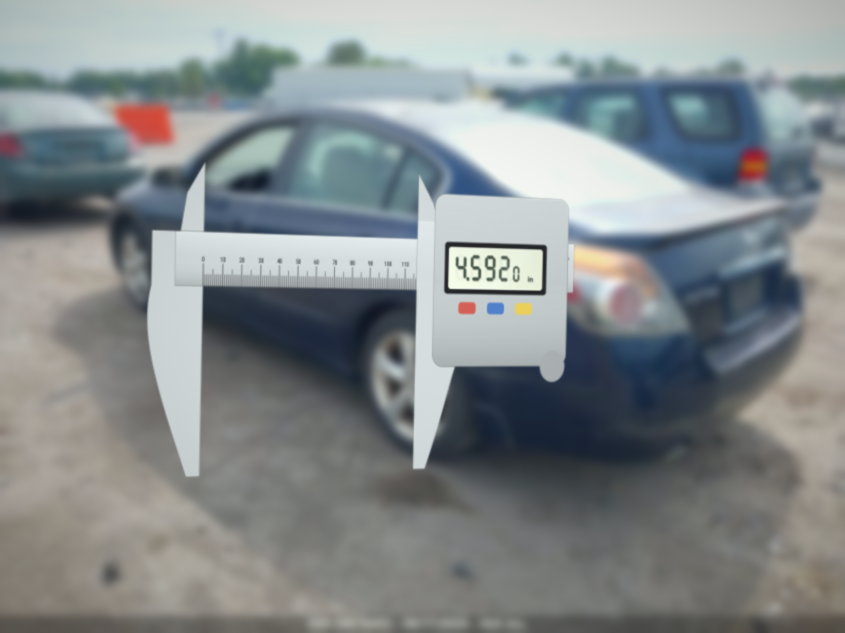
{"value": 4.5920, "unit": "in"}
